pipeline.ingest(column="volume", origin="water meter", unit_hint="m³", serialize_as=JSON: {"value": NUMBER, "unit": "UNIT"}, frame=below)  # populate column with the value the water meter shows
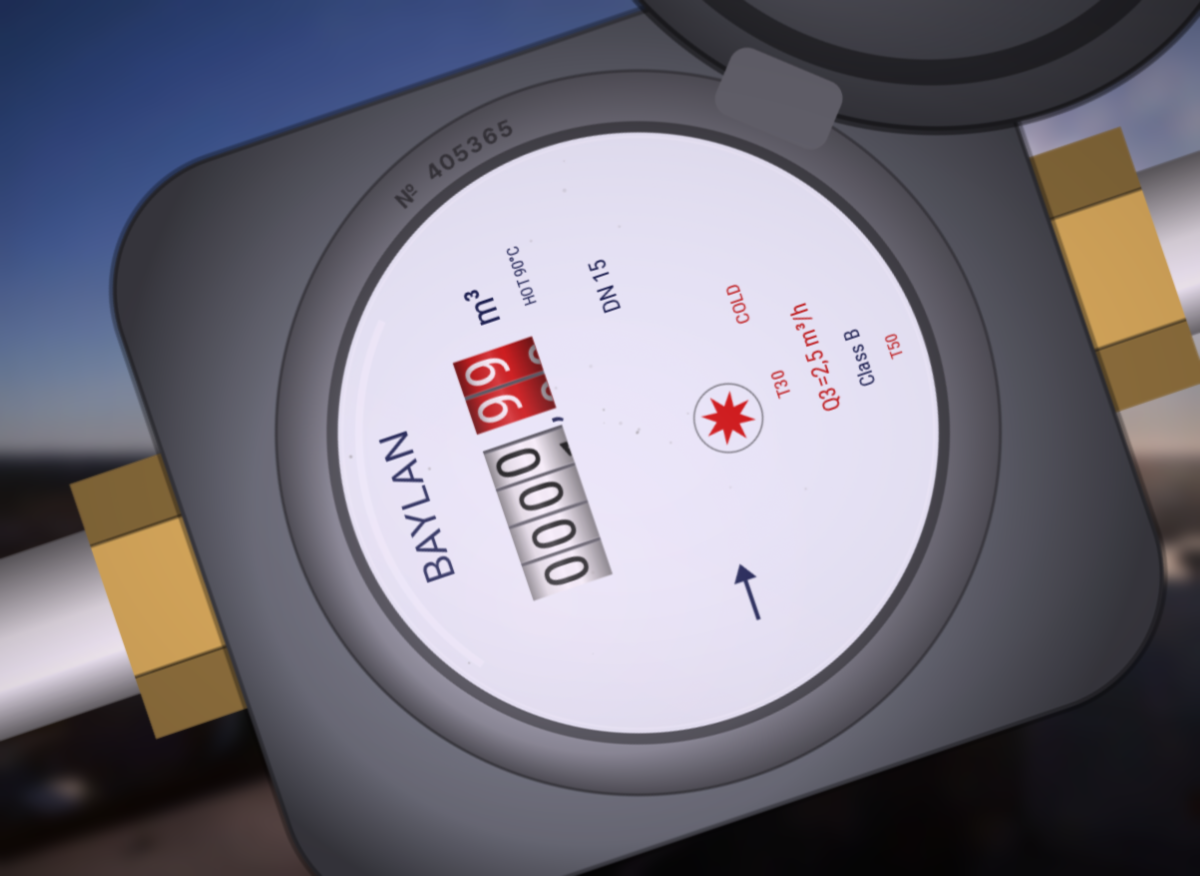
{"value": 0.99, "unit": "m³"}
